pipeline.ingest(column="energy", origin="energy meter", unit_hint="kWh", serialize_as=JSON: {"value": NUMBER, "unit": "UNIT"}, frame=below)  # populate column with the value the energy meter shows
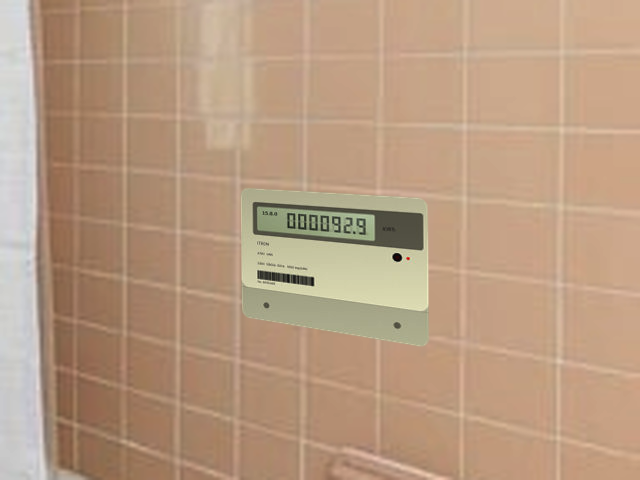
{"value": 92.9, "unit": "kWh"}
